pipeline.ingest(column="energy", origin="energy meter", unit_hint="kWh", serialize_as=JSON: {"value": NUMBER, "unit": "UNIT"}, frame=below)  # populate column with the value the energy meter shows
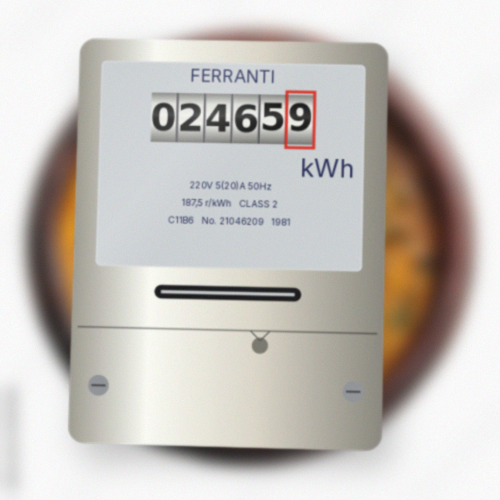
{"value": 2465.9, "unit": "kWh"}
